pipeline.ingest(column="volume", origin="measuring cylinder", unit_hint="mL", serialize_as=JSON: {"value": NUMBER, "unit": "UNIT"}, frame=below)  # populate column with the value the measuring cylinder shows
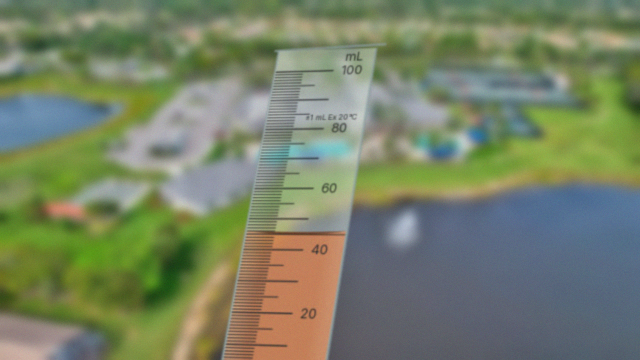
{"value": 45, "unit": "mL"}
